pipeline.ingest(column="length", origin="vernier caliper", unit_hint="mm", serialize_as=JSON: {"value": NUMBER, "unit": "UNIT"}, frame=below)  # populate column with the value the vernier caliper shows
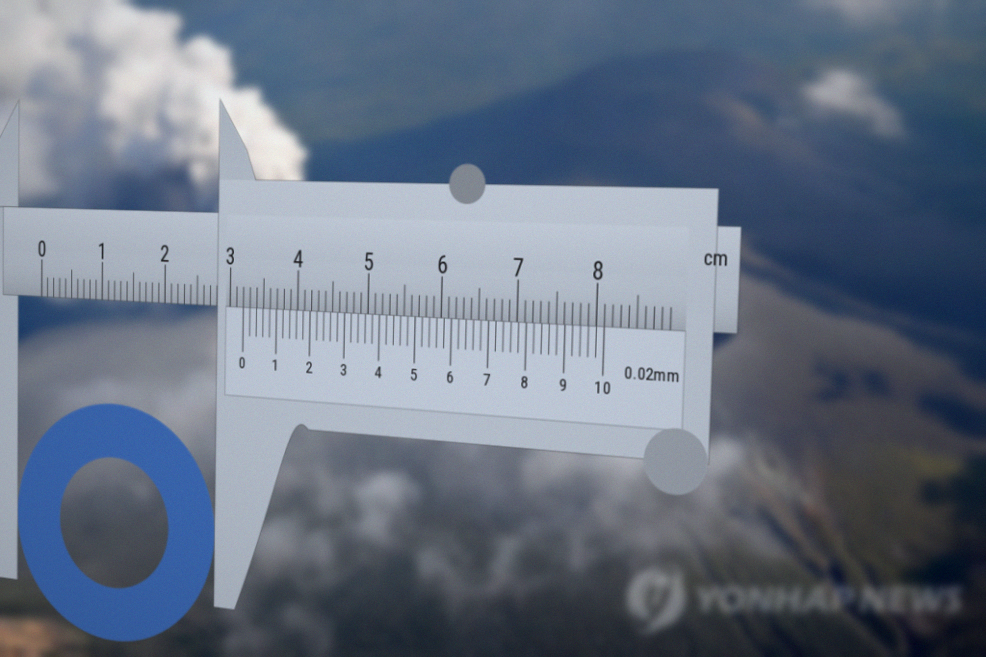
{"value": 32.0, "unit": "mm"}
